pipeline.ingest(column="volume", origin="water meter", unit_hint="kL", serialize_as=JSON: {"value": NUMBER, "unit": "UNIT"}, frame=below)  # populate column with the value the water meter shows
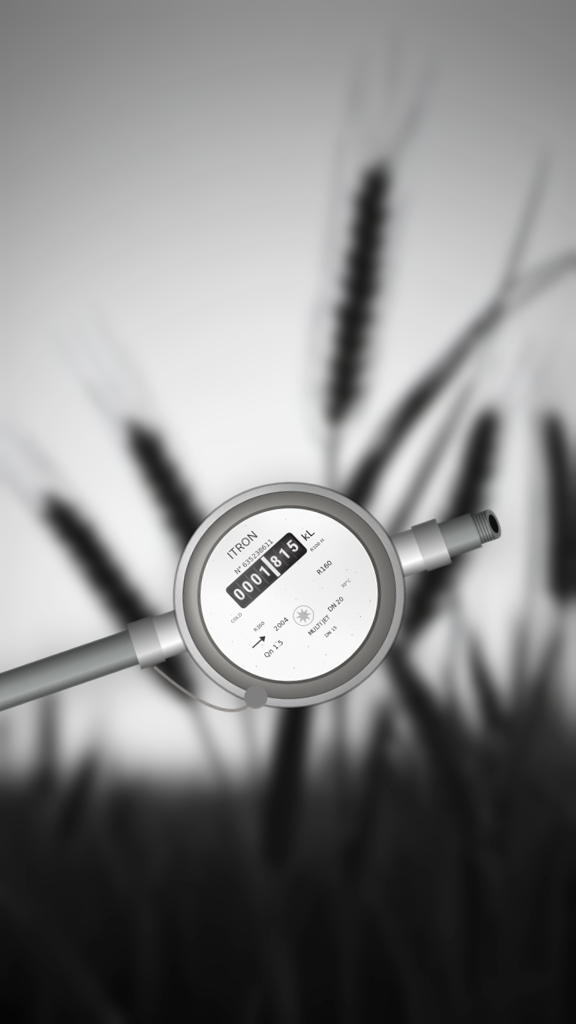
{"value": 1.815, "unit": "kL"}
